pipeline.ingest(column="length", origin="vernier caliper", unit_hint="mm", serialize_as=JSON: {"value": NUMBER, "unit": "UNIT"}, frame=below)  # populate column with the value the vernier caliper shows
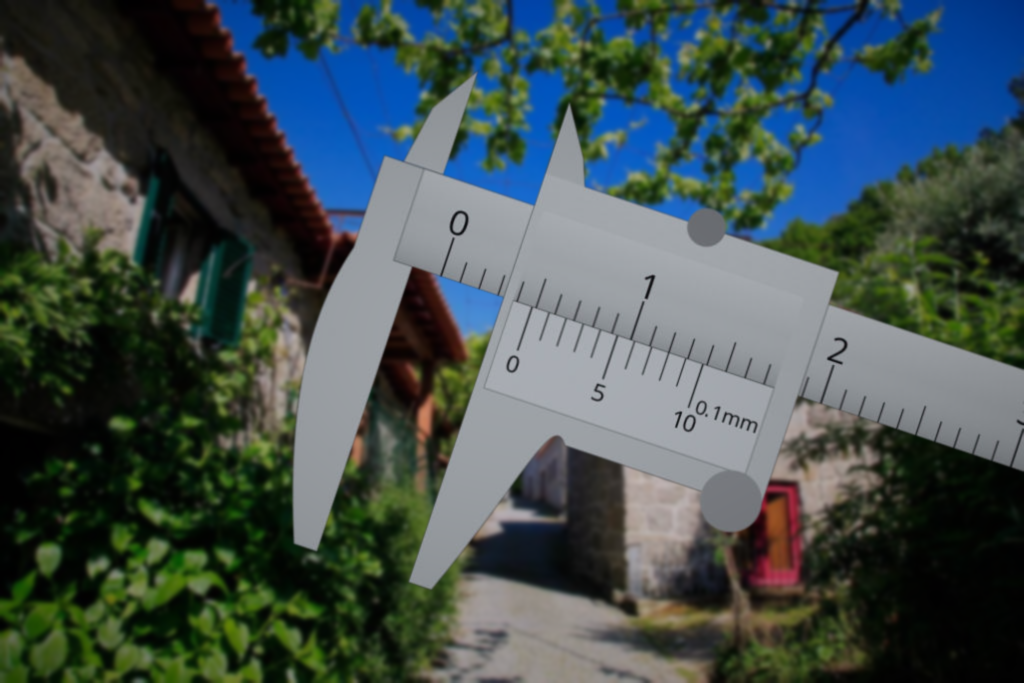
{"value": 4.8, "unit": "mm"}
